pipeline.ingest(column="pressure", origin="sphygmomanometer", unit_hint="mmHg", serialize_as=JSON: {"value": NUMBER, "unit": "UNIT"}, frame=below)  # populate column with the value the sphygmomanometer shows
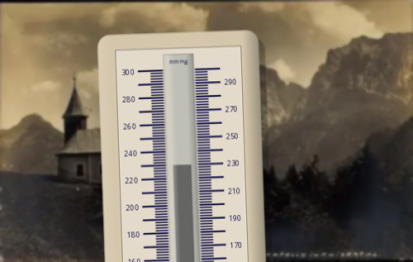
{"value": 230, "unit": "mmHg"}
